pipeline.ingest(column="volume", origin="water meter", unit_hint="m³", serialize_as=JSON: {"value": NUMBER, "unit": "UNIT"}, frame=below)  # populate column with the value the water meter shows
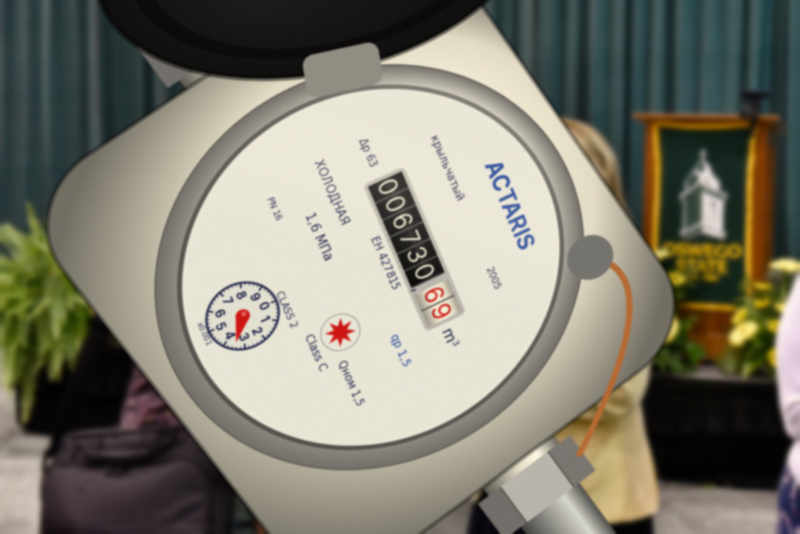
{"value": 6730.693, "unit": "m³"}
